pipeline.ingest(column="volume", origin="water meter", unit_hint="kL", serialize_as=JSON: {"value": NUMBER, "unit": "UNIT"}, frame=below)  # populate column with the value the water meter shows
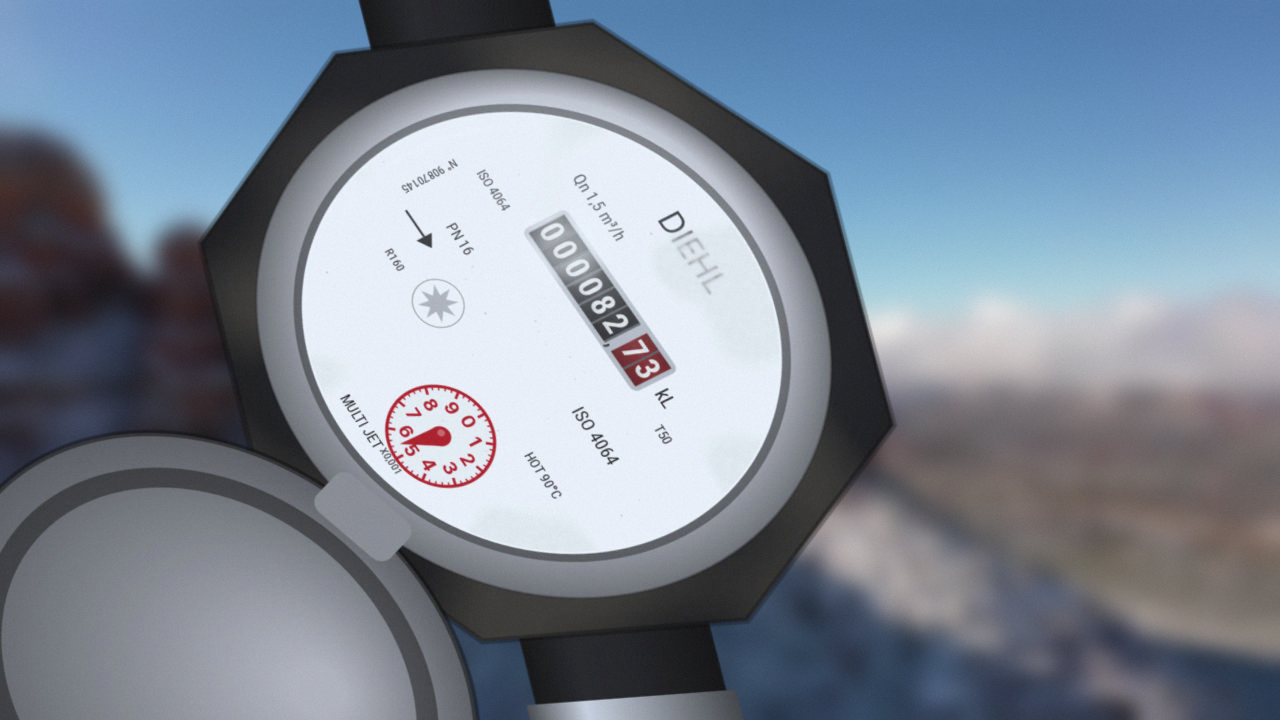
{"value": 82.735, "unit": "kL"}
